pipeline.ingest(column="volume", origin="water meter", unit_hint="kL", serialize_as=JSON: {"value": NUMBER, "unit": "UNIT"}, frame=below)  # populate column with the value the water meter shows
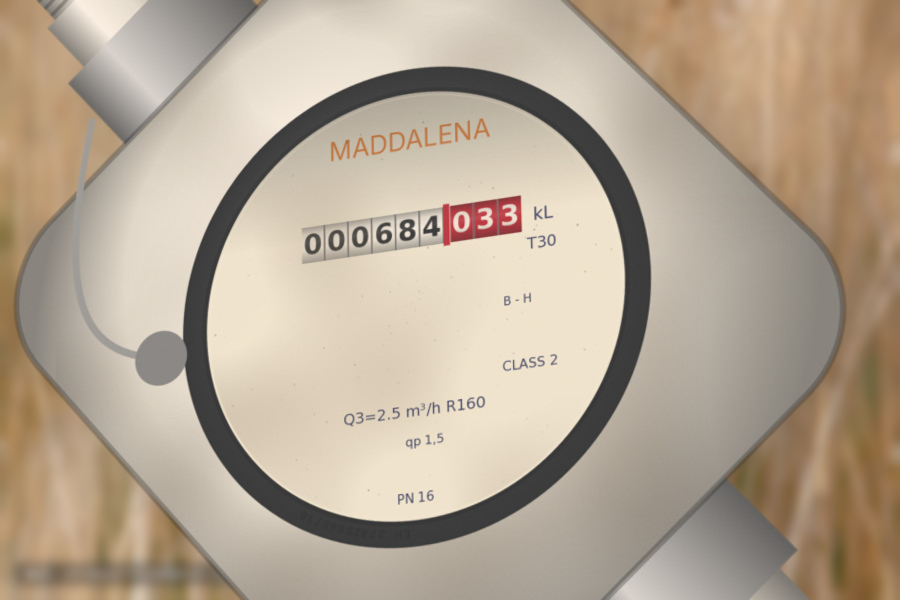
{"value": 684.033, "unit": "kL"}
